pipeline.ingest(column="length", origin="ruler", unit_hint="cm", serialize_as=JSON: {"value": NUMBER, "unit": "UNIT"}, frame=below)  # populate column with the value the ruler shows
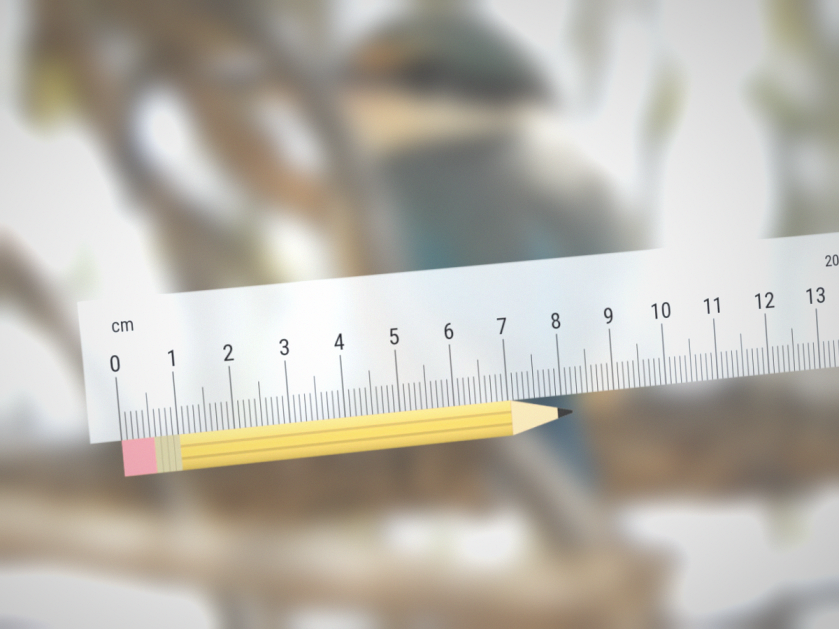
{"value": 8.2, "unit": "cm"}
